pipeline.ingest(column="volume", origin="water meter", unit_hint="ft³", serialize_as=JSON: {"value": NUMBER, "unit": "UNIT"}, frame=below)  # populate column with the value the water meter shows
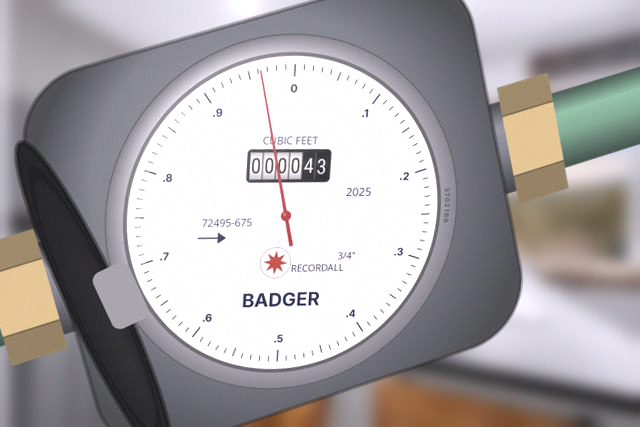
{"value": 42.96, "unit": "ft³"}
